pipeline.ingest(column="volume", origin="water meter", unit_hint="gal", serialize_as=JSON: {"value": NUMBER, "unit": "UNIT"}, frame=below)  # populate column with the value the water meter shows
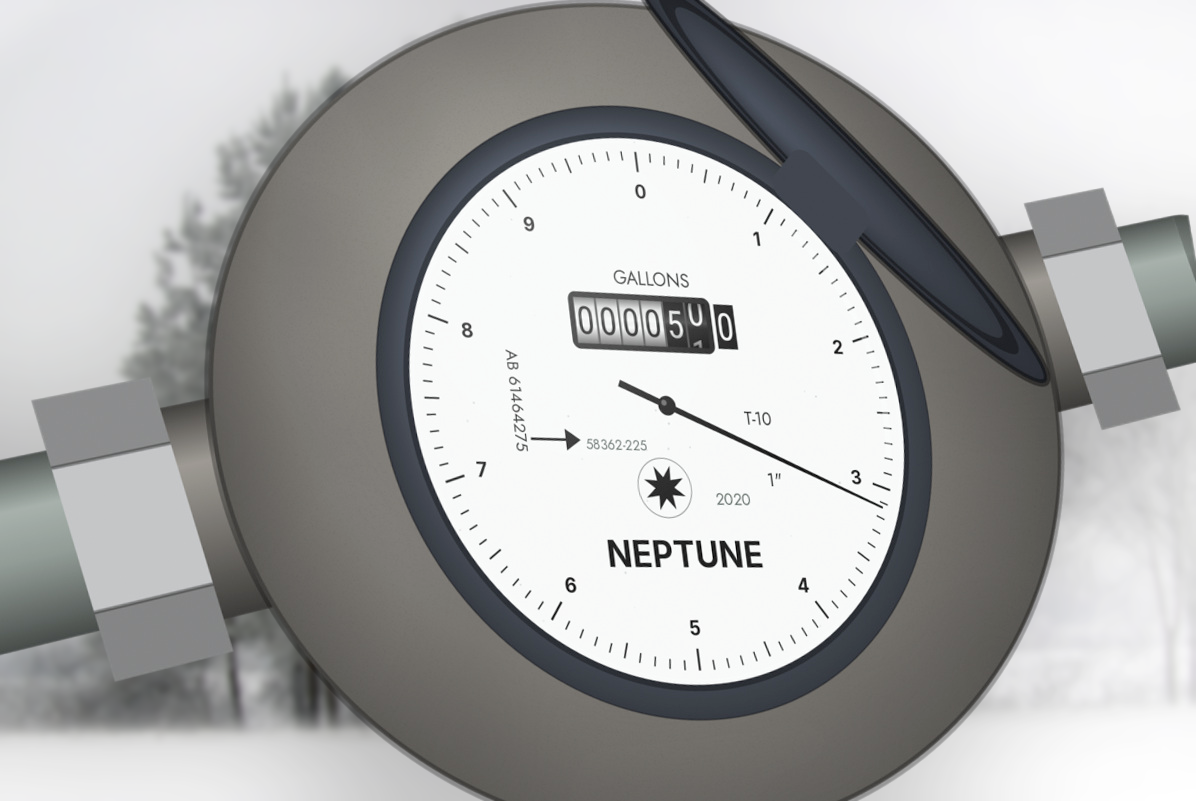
{"value": 503.1, "unit": "gal"}
